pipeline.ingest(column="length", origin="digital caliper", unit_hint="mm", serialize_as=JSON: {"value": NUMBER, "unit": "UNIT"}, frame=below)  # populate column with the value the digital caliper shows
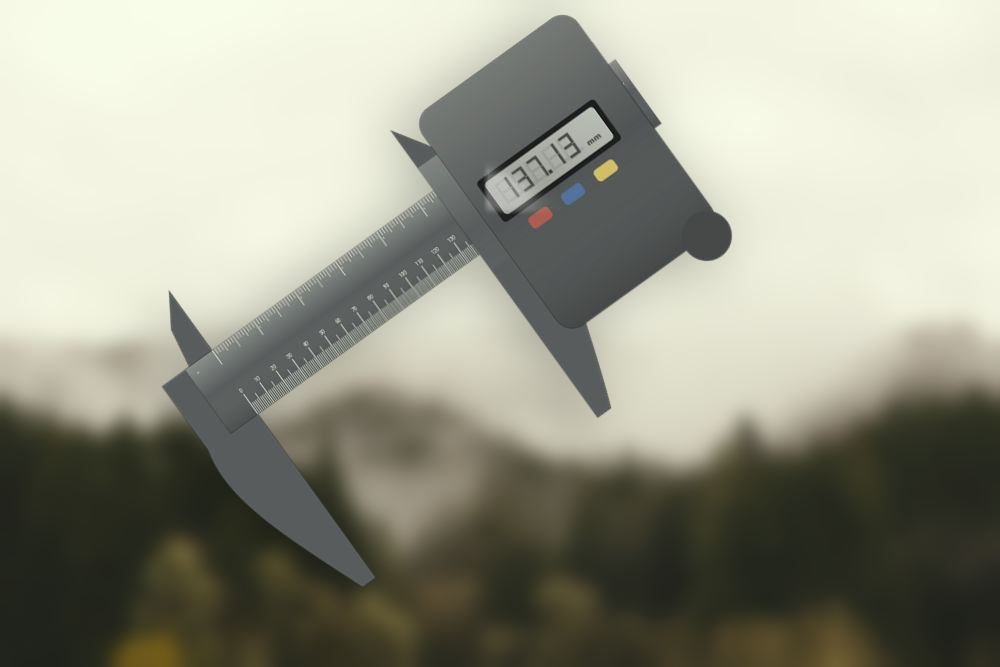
{"value": 137.13, "unit": "mm"}
